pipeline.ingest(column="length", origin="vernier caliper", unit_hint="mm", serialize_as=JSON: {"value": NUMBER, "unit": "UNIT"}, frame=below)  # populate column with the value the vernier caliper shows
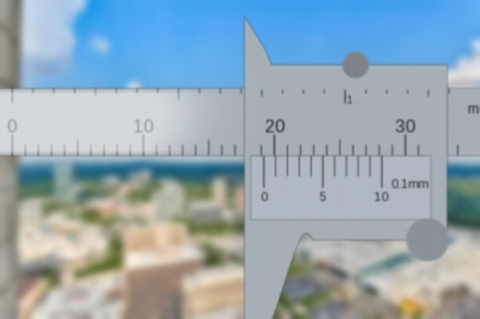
{"value": 19.2, "unit": "mm"}
